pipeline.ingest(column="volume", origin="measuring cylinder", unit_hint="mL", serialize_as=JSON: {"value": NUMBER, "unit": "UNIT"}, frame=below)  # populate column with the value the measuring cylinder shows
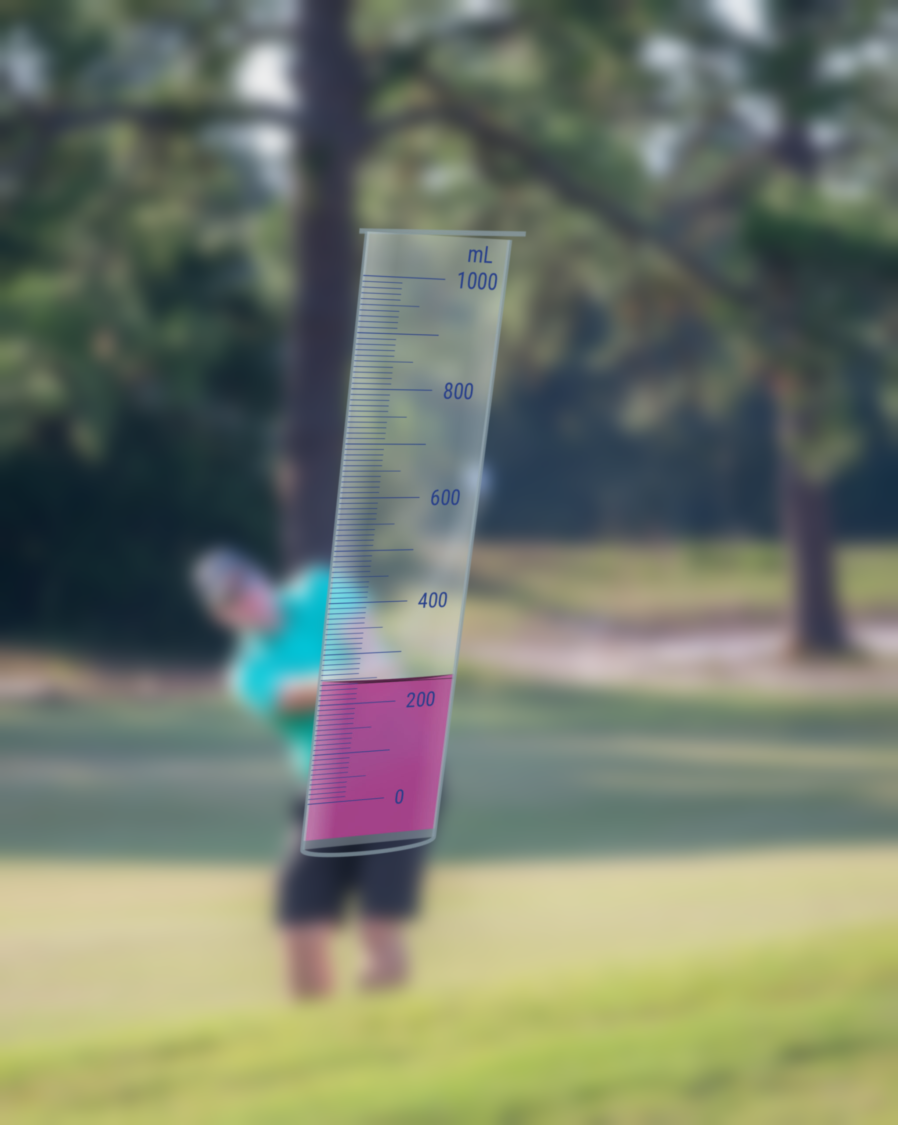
{"value": 240, "unit": "mL"}
